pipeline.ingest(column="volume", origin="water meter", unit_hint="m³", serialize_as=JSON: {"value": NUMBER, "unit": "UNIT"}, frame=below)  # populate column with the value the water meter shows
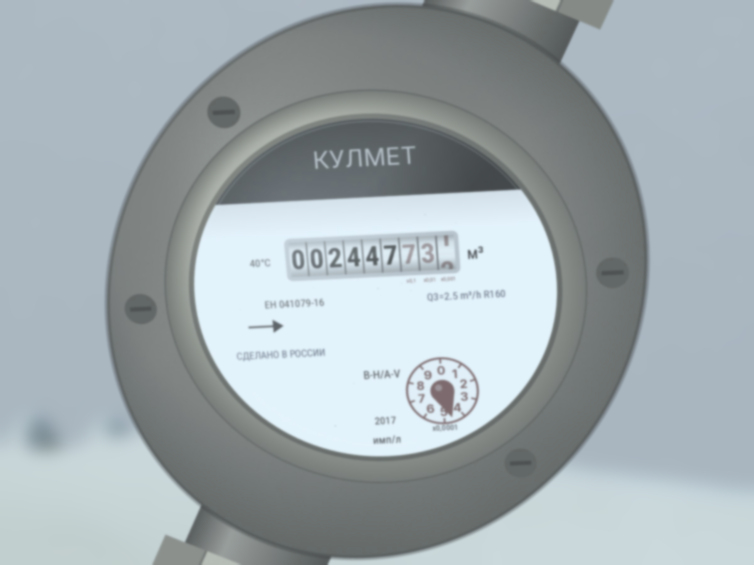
{"value": 2447.7314, "unit": "m³"}
